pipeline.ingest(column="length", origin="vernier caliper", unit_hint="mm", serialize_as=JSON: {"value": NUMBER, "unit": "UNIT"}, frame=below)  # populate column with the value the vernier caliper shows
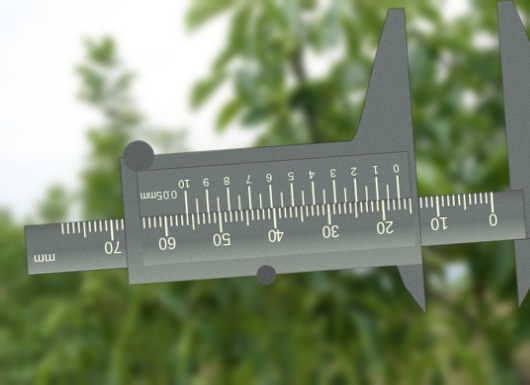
{"value": 17.0, "unit": "mm"}
